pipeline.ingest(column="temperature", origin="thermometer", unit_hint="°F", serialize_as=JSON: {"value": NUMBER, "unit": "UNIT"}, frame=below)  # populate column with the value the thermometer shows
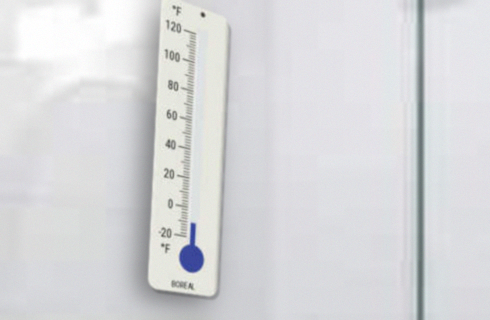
{"value": -10, "unit": "°F"}
